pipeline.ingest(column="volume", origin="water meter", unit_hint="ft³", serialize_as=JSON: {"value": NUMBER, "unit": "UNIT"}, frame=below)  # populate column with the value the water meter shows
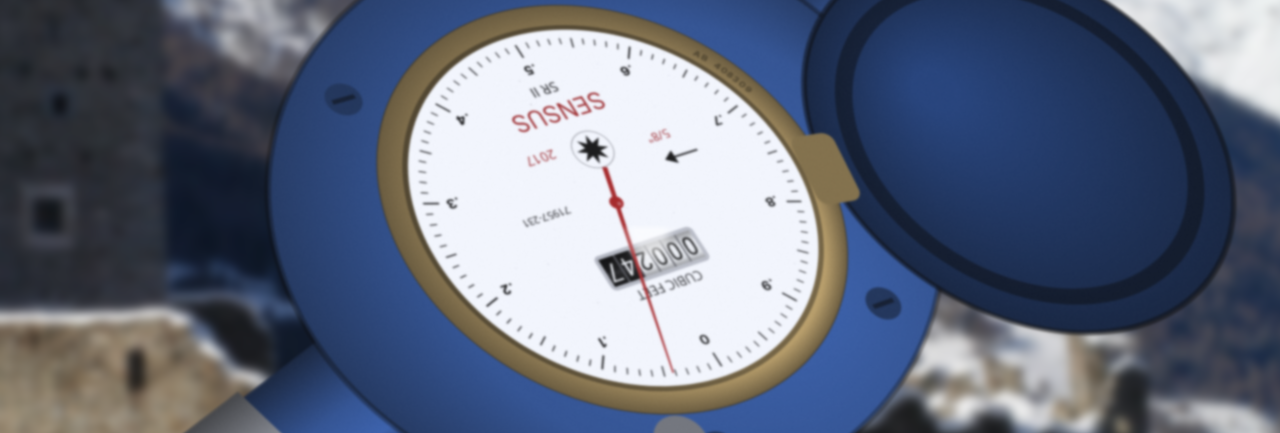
{"value": 247.04, "unit": "ft³"}
